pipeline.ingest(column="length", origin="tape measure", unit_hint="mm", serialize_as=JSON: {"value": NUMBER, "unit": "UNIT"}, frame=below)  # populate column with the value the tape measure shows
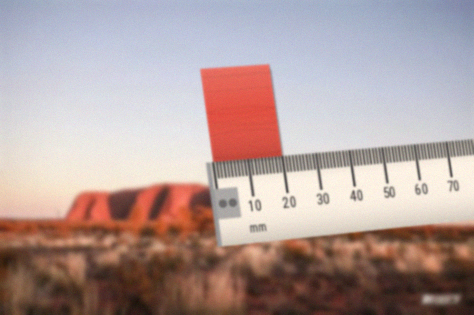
{"value": 20, "unit": "mm"}
